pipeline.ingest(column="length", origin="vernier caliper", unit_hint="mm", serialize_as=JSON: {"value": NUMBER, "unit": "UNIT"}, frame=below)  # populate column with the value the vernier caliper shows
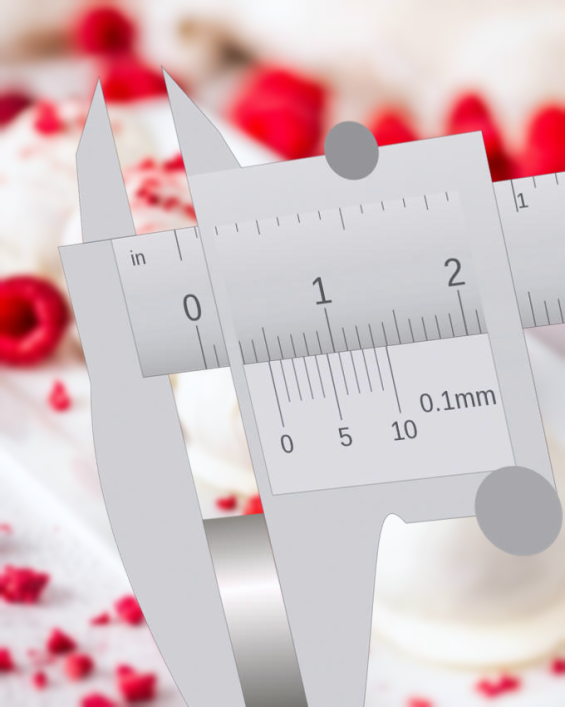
{"value": 4.9, "unit": "mm"}
